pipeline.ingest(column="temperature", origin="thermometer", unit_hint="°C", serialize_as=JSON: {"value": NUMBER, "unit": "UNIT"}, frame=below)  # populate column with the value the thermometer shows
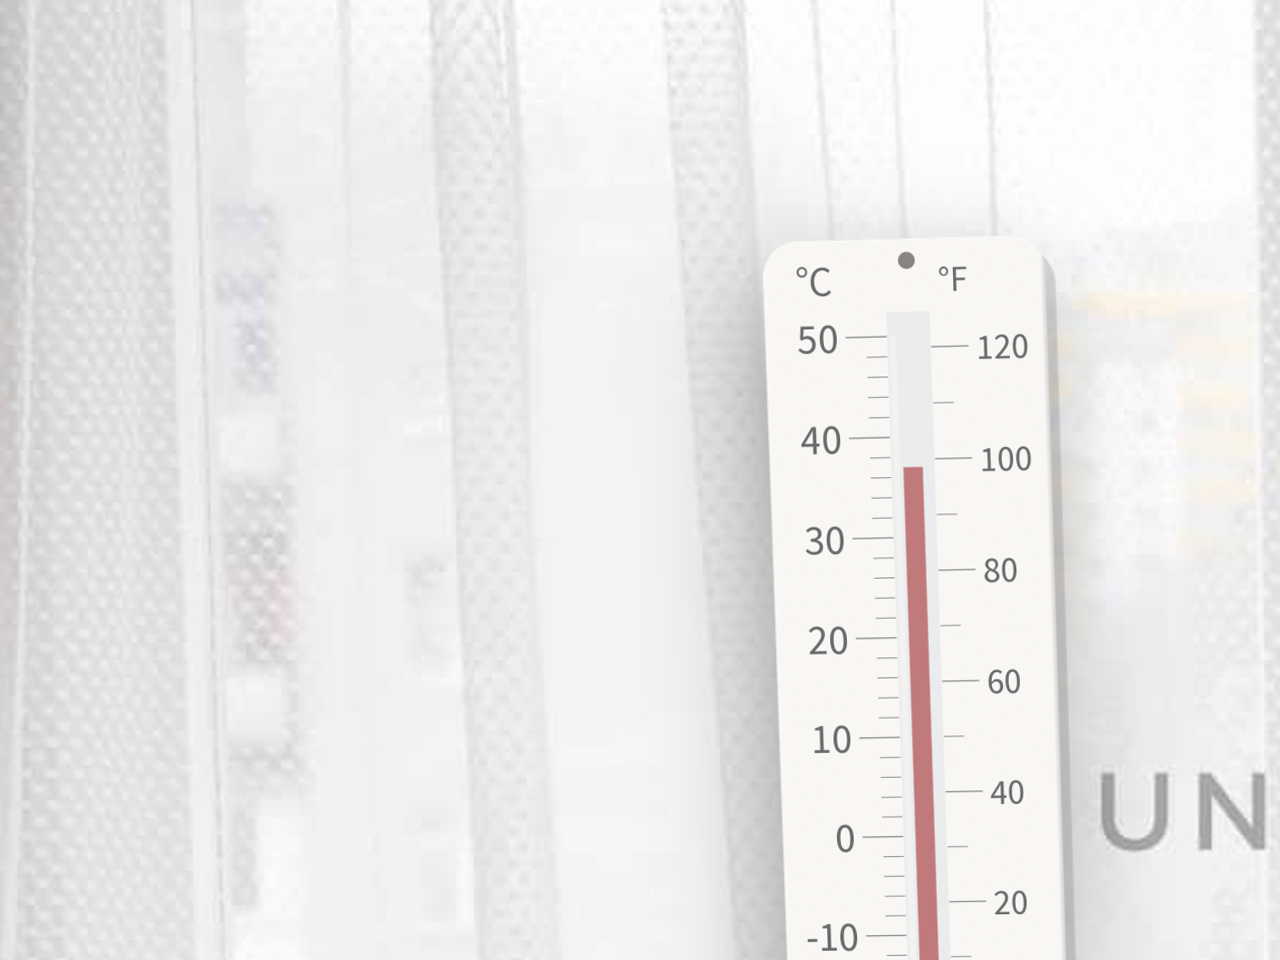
{"value": 37, "unit": "°C"}
